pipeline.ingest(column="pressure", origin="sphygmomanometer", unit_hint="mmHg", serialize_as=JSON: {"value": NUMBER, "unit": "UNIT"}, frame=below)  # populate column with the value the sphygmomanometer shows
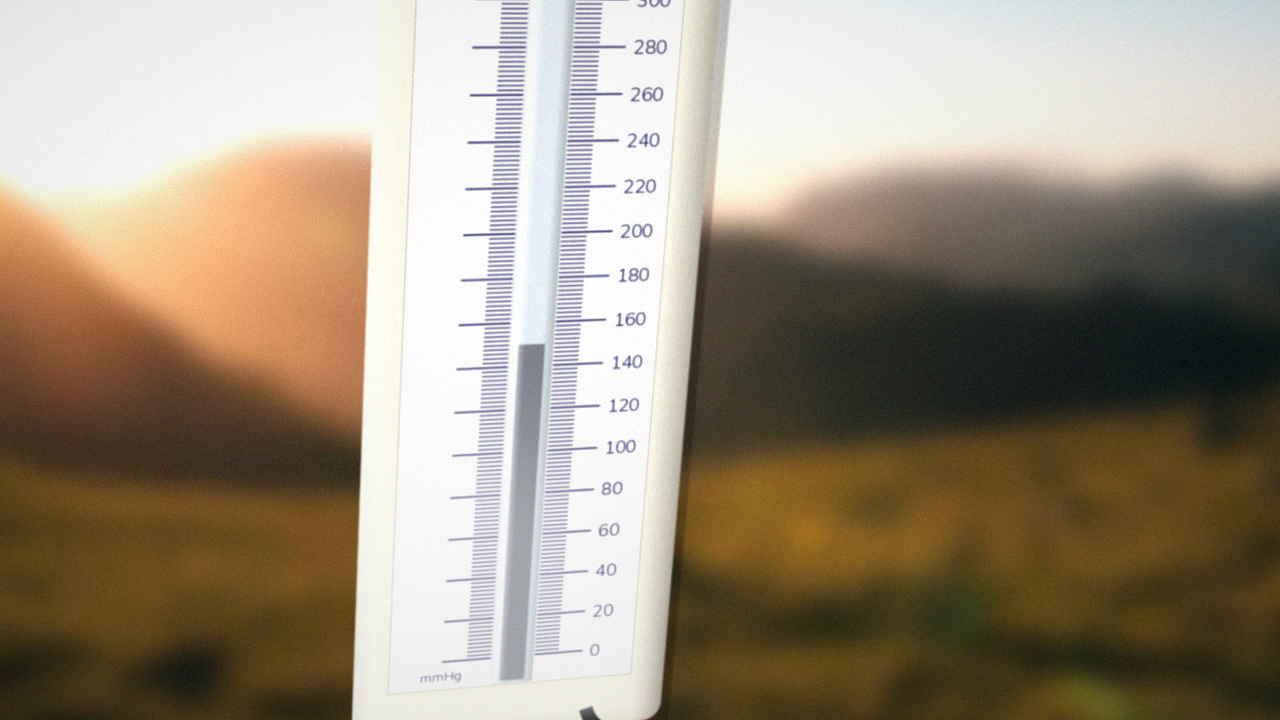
{"value": 150, "unit": "mmHg"}
